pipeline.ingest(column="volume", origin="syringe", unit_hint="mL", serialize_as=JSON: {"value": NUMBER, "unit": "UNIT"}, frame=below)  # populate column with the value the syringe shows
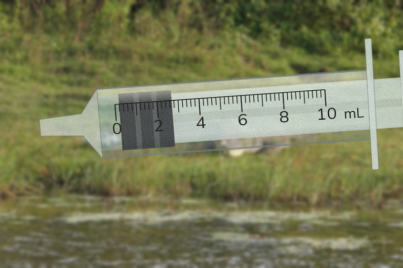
{"value": 0.2, "unit": "mL"}
